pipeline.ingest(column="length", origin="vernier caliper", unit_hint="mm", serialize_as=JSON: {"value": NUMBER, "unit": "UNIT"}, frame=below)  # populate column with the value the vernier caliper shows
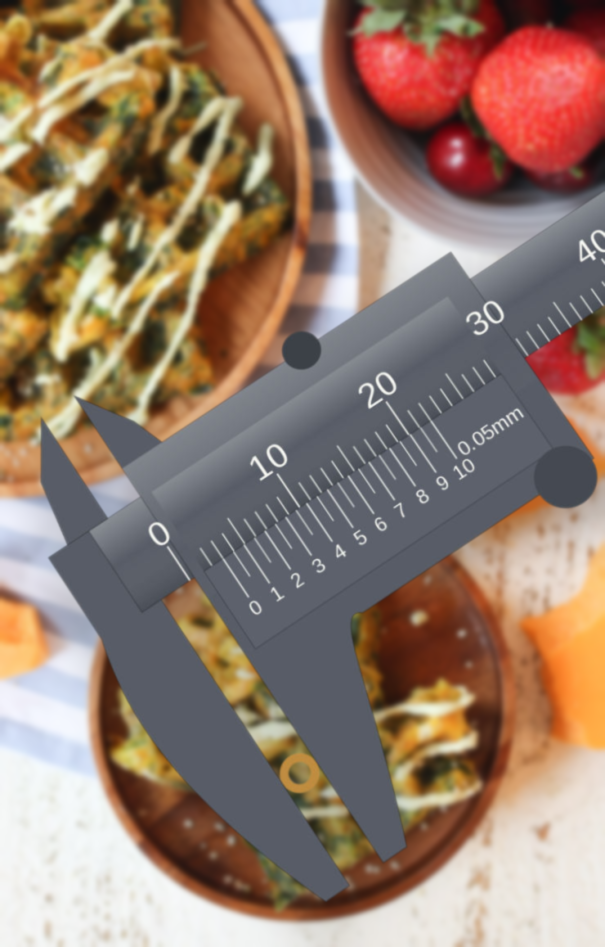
{"value": 3.0, "unit": "mm"}
